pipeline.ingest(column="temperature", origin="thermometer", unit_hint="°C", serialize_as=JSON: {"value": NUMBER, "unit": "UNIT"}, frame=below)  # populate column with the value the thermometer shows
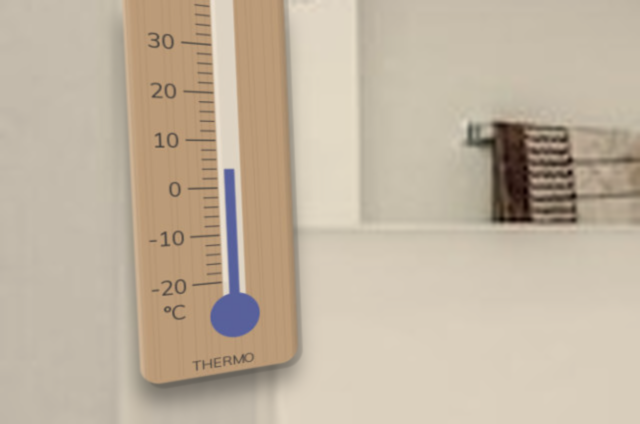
{"value": 4, "unit": "°C"}
